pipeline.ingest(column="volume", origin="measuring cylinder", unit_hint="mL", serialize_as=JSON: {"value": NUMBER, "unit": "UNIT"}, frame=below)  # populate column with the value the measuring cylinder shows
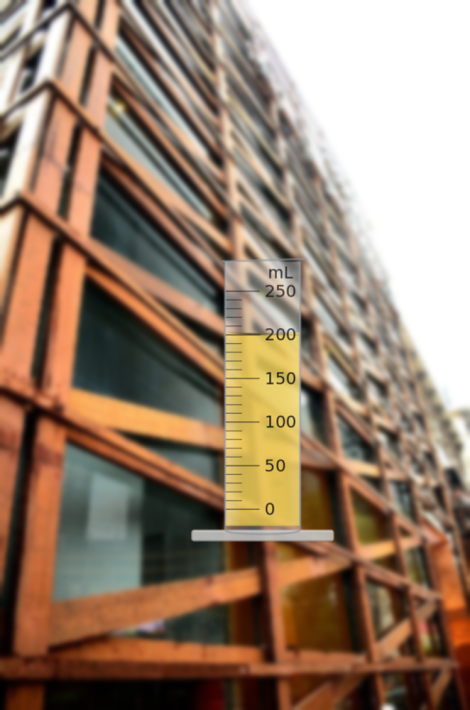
{"value": 200, "unit": "mL"}
